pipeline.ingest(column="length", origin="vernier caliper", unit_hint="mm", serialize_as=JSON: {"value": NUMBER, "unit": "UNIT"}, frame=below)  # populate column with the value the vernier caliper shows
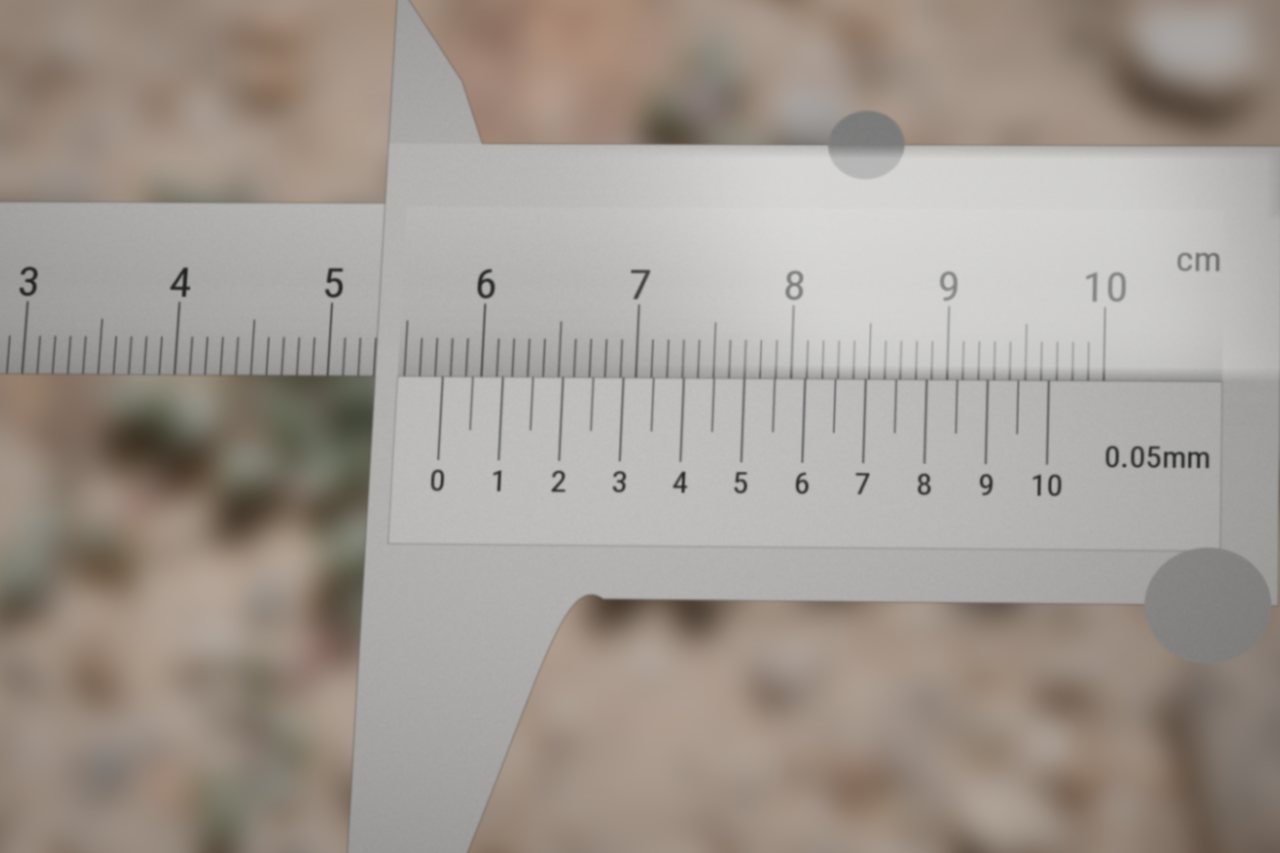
{"value": 57.5, "unit": "mm"}
